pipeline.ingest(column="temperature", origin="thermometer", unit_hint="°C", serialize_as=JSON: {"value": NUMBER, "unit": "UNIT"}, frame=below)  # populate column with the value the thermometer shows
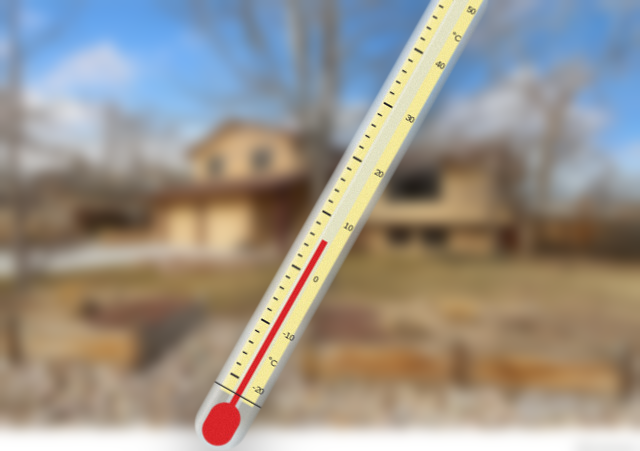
{"value": 6, "unit": "°C"}
